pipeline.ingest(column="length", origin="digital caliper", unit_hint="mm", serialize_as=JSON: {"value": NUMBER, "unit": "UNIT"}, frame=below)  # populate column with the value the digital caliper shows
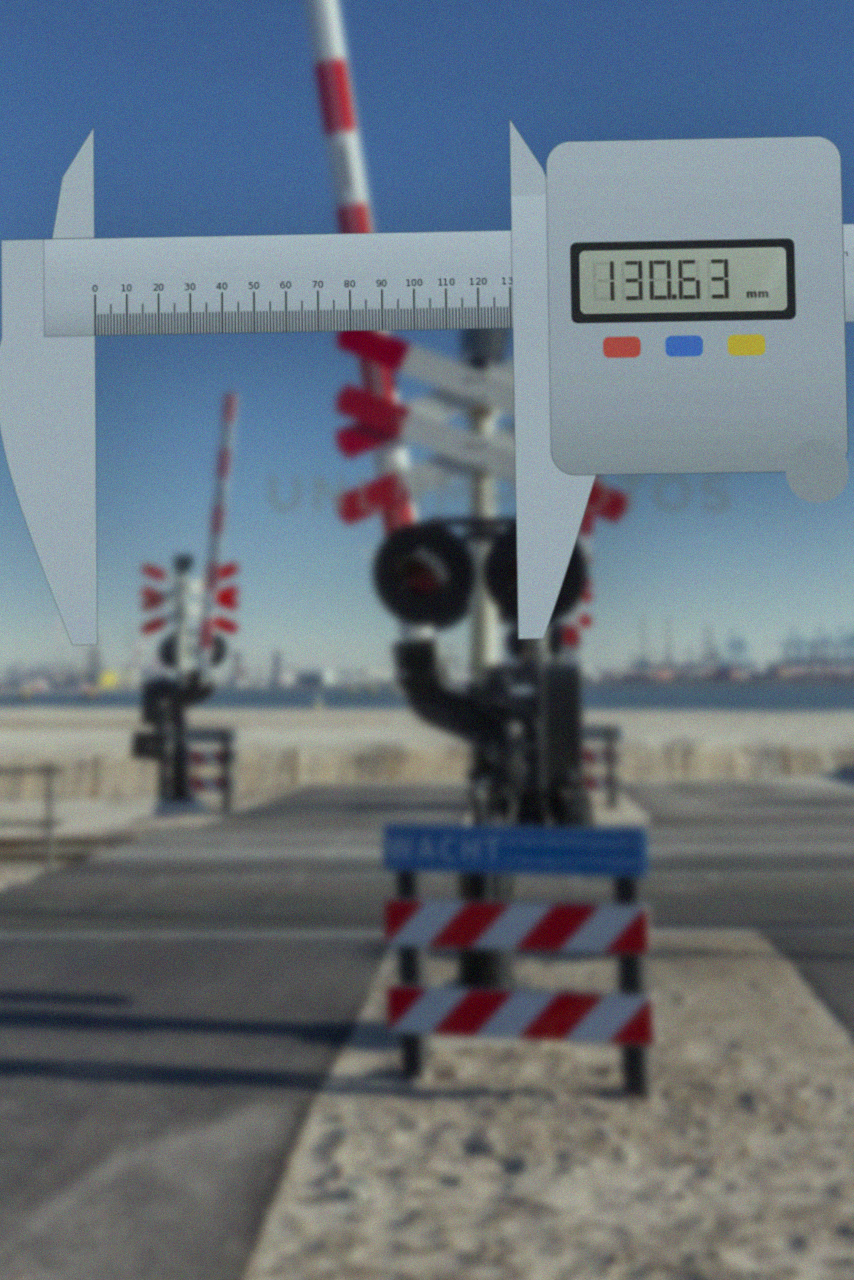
{"value": 130.63, "unit": "mm"}
